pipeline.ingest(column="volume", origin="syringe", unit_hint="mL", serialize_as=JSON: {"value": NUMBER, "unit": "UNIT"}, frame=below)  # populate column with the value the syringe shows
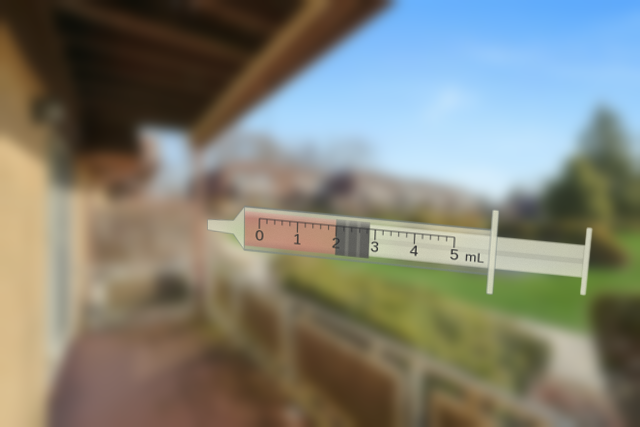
{"value": 2, "unit": "mL"}
